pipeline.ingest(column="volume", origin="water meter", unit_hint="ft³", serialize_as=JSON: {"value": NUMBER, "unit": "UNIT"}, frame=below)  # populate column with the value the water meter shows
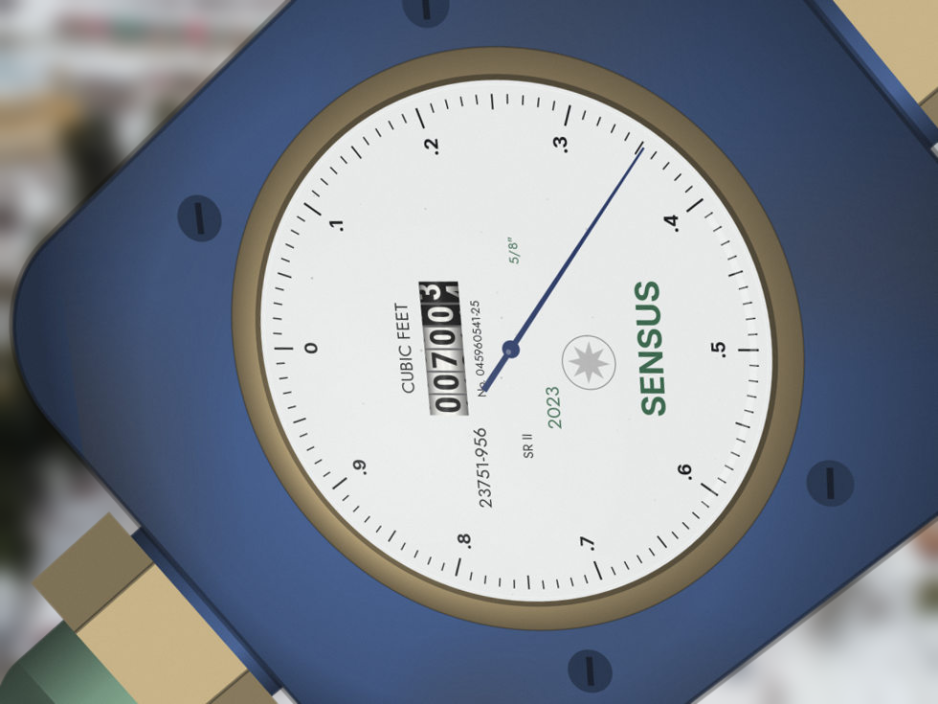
{"value": 7003.35, "unit": "ft³"}
